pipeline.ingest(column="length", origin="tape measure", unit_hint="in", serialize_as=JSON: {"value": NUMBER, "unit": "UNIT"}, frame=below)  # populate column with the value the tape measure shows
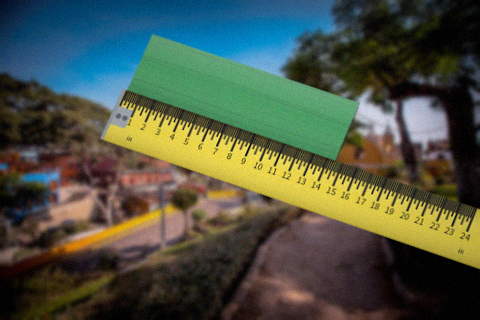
{"value": 14.5, "unit": "in"}
